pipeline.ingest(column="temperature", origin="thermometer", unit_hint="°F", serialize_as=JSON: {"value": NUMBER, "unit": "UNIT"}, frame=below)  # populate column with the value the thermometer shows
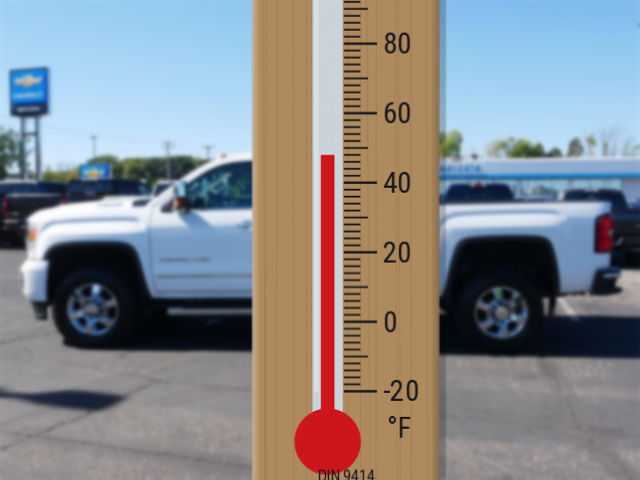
{"value": 48, "unit": "°F"}
